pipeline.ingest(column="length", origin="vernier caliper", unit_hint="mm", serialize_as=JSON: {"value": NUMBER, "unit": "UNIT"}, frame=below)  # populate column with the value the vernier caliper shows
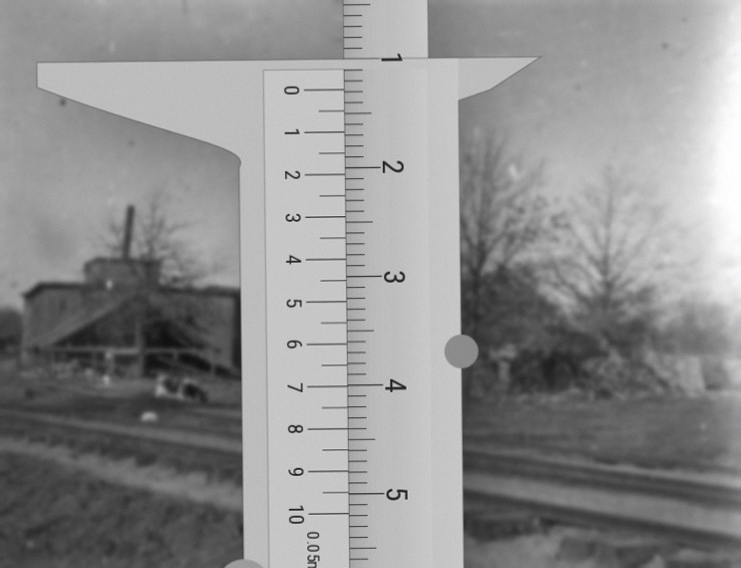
{"value": 12.8, "unit": "mm"}
